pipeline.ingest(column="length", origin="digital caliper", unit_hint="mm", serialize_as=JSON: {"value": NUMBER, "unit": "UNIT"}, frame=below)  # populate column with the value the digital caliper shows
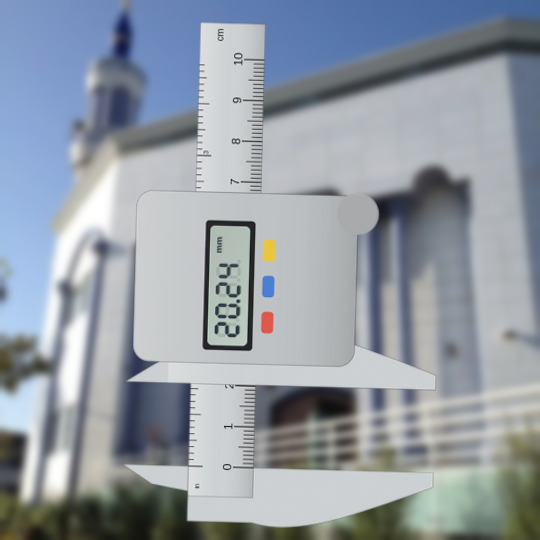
{"value": 20.24, "unit": "mm"}
